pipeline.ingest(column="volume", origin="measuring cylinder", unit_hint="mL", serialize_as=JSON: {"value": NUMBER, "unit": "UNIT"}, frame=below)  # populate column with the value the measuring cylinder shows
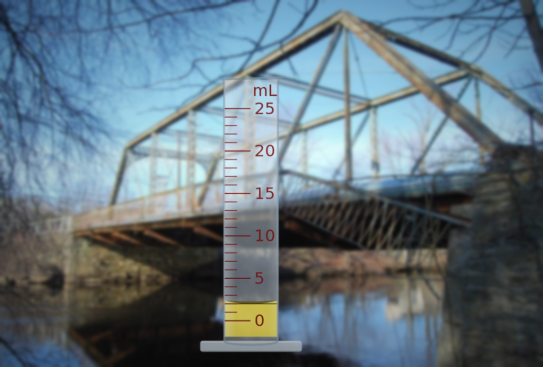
{"value": 2, "unit": "mL"}
